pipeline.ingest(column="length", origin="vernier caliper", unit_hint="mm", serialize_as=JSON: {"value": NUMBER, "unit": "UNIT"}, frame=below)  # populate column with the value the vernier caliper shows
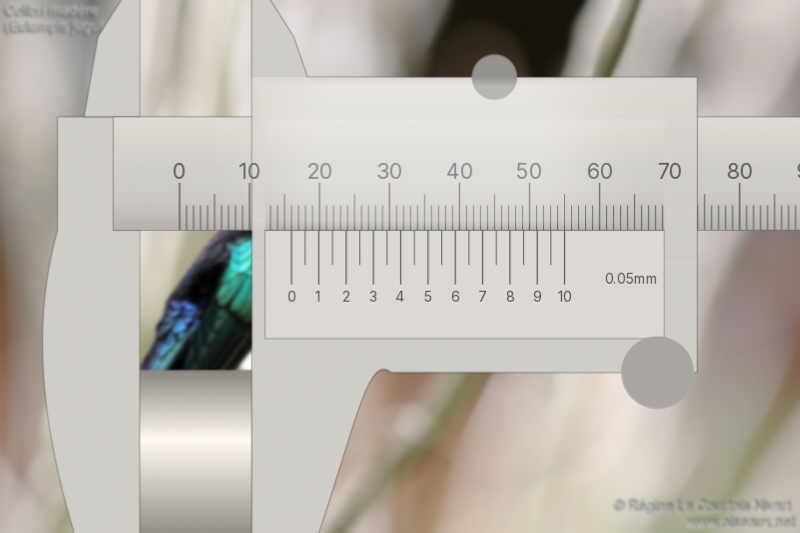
{"value": 16.0, "unit": "mm"}
